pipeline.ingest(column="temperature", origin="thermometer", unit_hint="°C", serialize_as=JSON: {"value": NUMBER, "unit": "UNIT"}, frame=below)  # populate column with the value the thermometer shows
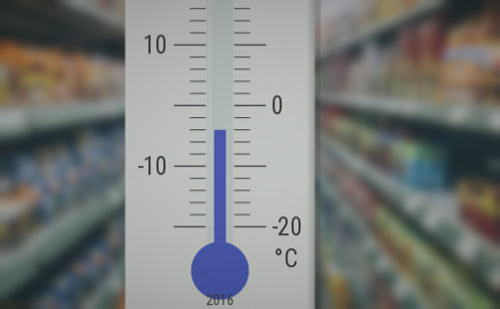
{"value": -4, "unit": "°C"}
